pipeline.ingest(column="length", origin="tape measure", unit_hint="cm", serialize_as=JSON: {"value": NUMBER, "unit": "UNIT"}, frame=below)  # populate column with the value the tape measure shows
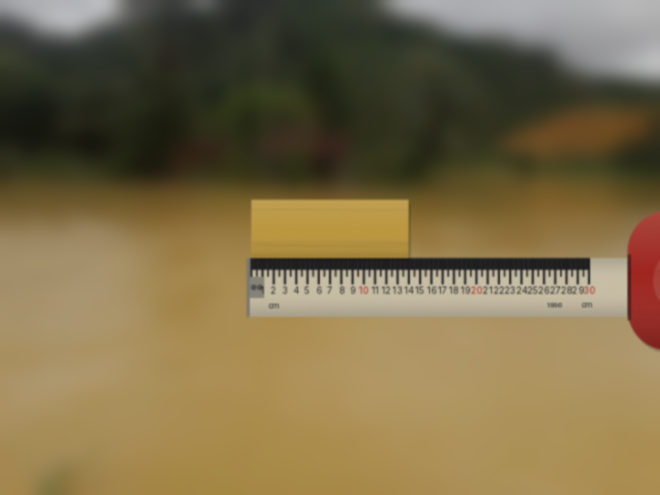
{"value": 14, "unit": "cm"}
